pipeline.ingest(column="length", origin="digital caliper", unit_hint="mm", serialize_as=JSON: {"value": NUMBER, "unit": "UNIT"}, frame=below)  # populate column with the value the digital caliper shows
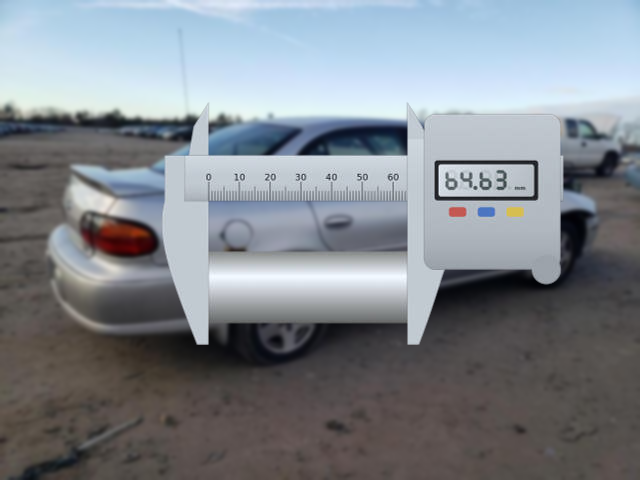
{"value": 64.63, "unit": "mm"}
